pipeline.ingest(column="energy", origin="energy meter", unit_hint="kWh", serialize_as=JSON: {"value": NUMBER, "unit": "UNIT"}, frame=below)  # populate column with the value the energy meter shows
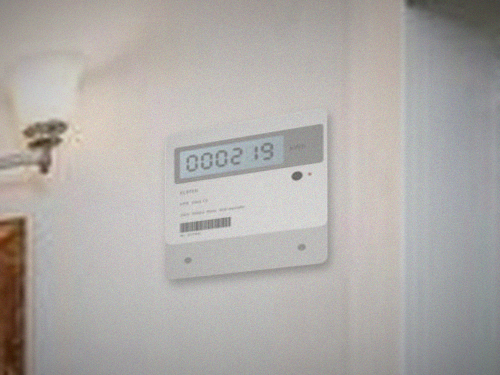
{"value": 219, "unit": "kWh"}
